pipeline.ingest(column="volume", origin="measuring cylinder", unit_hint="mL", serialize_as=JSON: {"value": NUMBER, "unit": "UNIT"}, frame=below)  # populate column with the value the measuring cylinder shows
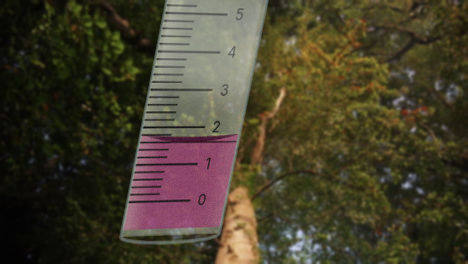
{"value": 1.6, "unit": "mL"}
